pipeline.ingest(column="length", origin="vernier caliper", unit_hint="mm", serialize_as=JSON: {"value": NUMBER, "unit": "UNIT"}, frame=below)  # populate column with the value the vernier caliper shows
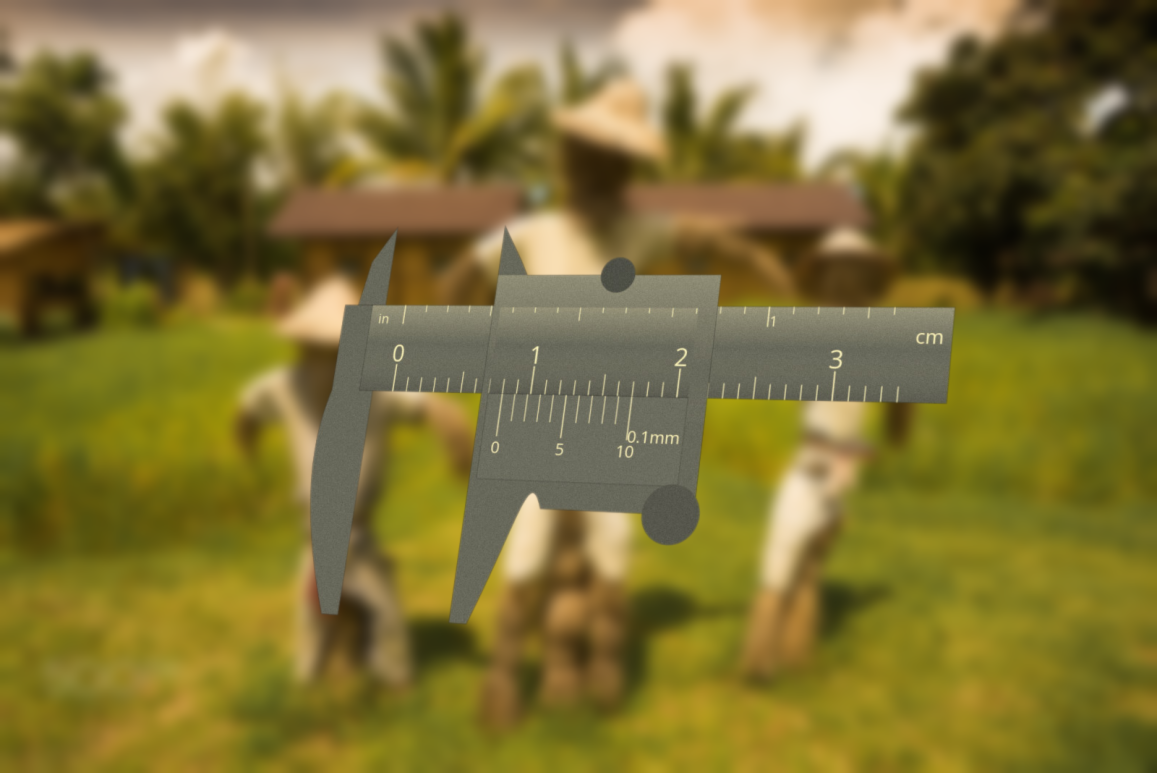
{"value": 8.0, "unit": "mm"}
